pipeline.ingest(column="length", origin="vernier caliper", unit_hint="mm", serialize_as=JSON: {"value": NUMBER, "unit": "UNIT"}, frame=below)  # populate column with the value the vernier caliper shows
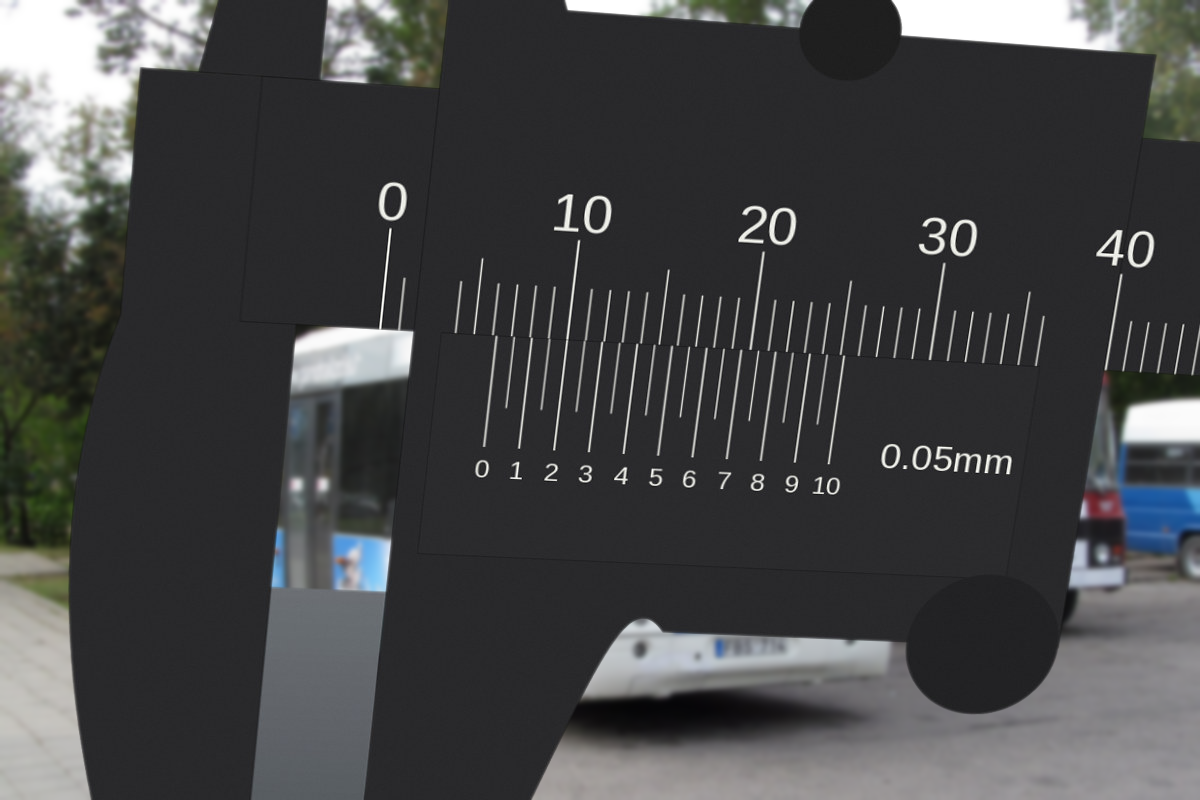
{"value": 6.2, "unit": "mm"}
